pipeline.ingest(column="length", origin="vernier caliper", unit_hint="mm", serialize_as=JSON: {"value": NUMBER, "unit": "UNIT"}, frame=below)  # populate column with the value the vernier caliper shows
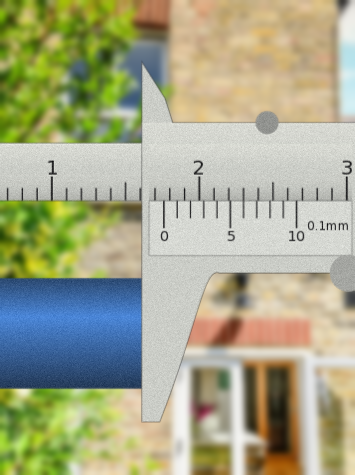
{"value": 17.6, "unit": "mm"}
